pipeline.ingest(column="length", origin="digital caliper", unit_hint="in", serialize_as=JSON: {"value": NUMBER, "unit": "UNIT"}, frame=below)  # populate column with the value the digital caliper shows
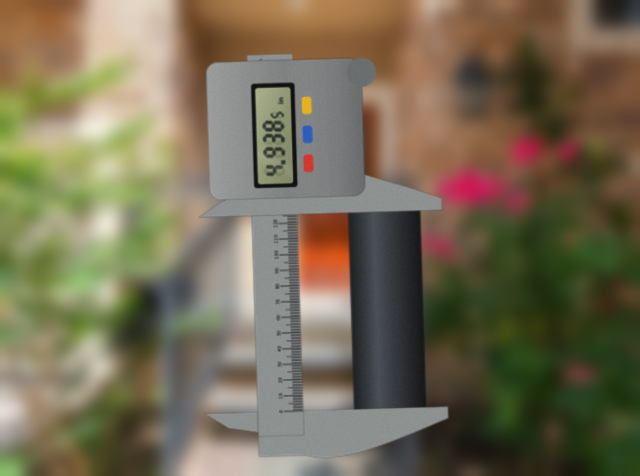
{"value": 4.9385, "unit": "in"}
